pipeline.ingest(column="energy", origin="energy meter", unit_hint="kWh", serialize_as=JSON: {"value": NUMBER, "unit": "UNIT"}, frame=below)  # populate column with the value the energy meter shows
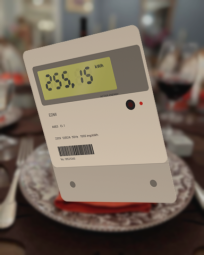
{"value": 255.15, "unit": "kWh"}
